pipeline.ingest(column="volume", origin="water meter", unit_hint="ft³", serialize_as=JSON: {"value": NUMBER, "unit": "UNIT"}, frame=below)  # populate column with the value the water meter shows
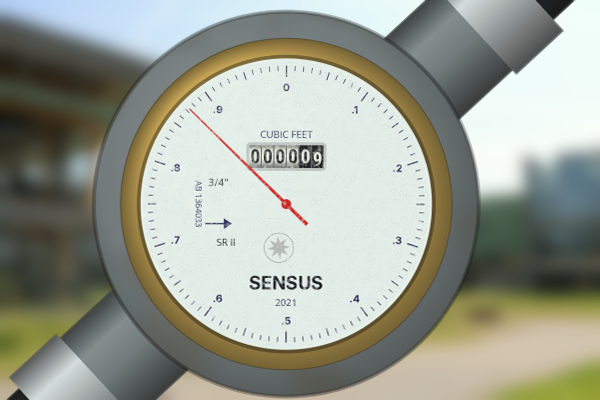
{"value": 8.87, "unit": "ft³"}
